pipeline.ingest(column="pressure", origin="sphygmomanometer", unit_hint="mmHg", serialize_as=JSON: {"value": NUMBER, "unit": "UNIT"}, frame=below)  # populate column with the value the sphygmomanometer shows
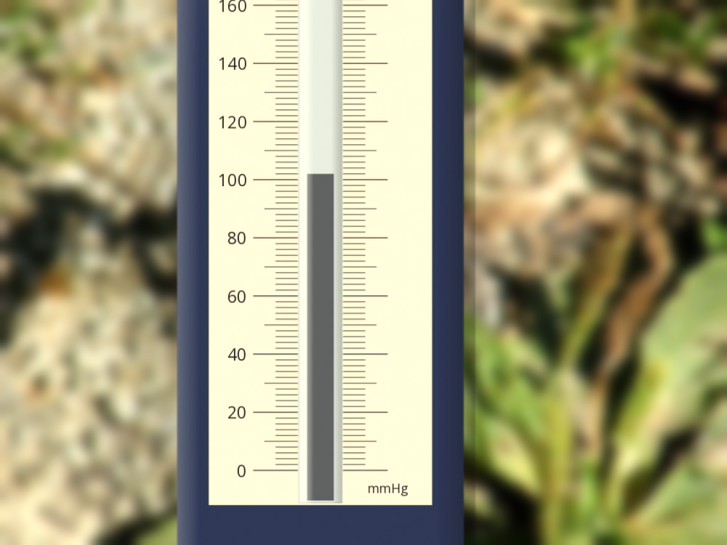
{"value": 102, "unit": "mmHg"}
